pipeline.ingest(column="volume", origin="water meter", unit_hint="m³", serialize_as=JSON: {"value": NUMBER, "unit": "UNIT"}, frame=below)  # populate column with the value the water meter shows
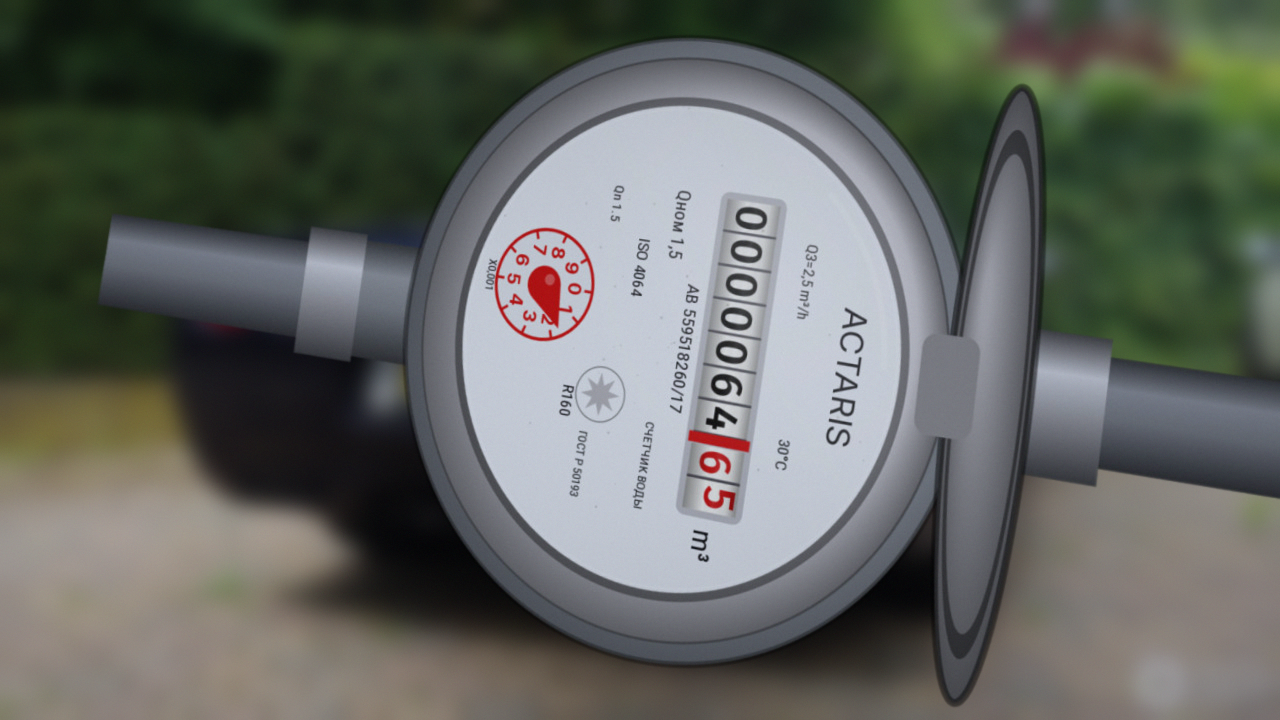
{"value": 64.651, "unit": "m³"}
